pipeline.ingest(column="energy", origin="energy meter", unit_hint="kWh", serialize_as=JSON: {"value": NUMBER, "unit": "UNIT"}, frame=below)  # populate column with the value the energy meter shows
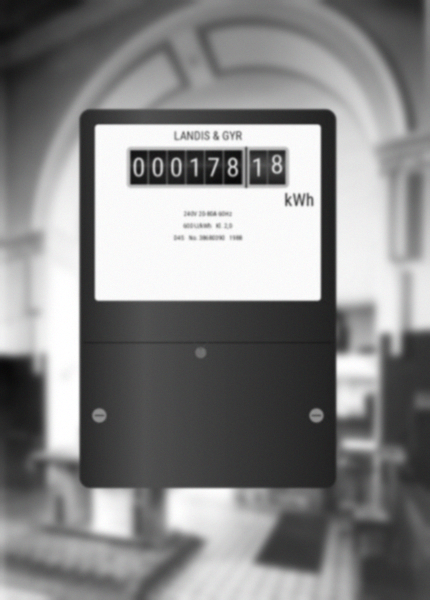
{"value": 178.18, "unit": "kWh"}
